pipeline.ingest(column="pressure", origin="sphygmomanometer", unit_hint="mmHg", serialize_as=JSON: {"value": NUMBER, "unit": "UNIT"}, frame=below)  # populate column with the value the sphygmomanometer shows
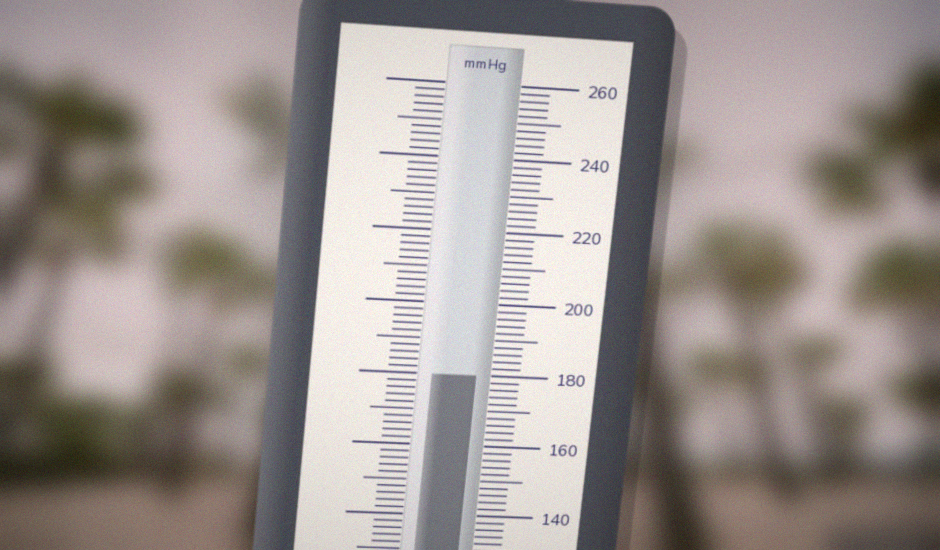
{"value": 180, "unit": "mmHg"}
